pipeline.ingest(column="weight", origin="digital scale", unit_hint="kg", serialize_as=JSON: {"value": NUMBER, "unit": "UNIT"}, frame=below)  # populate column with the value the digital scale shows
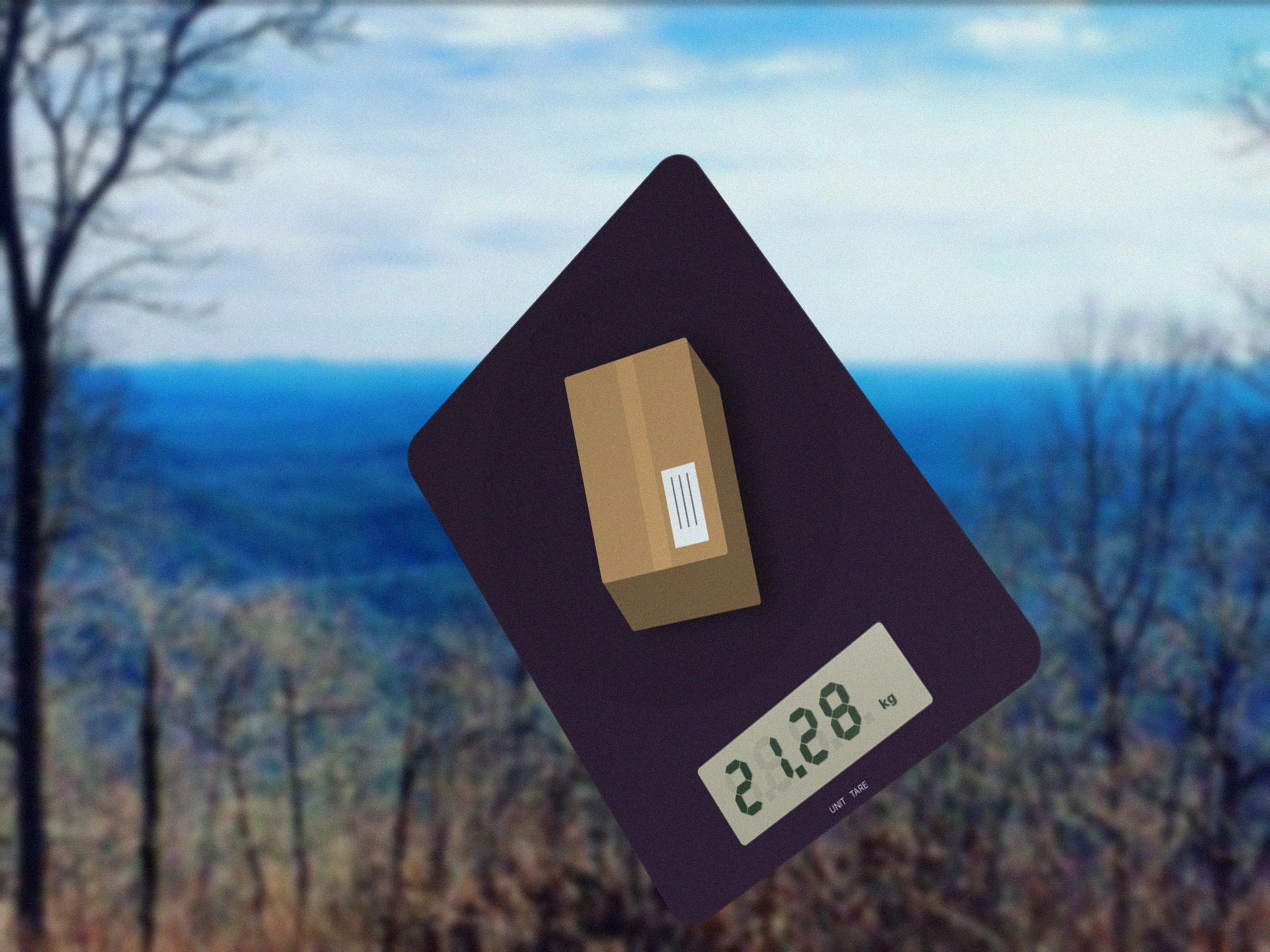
{"value": 21.28, "unit": "kg"}
